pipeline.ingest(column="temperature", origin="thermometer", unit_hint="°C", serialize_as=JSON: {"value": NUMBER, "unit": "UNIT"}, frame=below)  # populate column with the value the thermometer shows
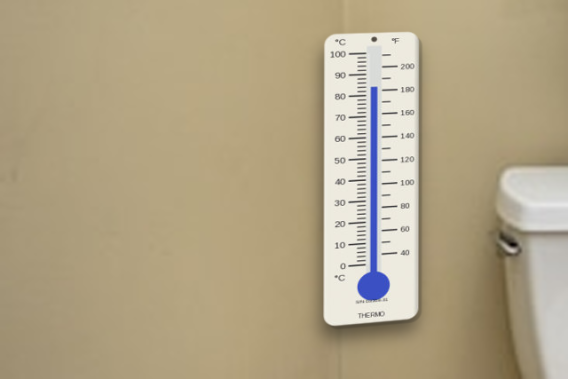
{"value": 84, "unit": "°C"}
